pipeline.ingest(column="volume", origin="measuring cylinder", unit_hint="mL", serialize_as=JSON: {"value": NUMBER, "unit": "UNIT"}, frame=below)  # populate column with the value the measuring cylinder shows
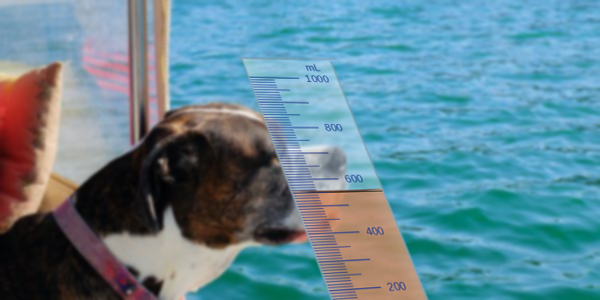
{"value": 550, "unit": "mL"}
